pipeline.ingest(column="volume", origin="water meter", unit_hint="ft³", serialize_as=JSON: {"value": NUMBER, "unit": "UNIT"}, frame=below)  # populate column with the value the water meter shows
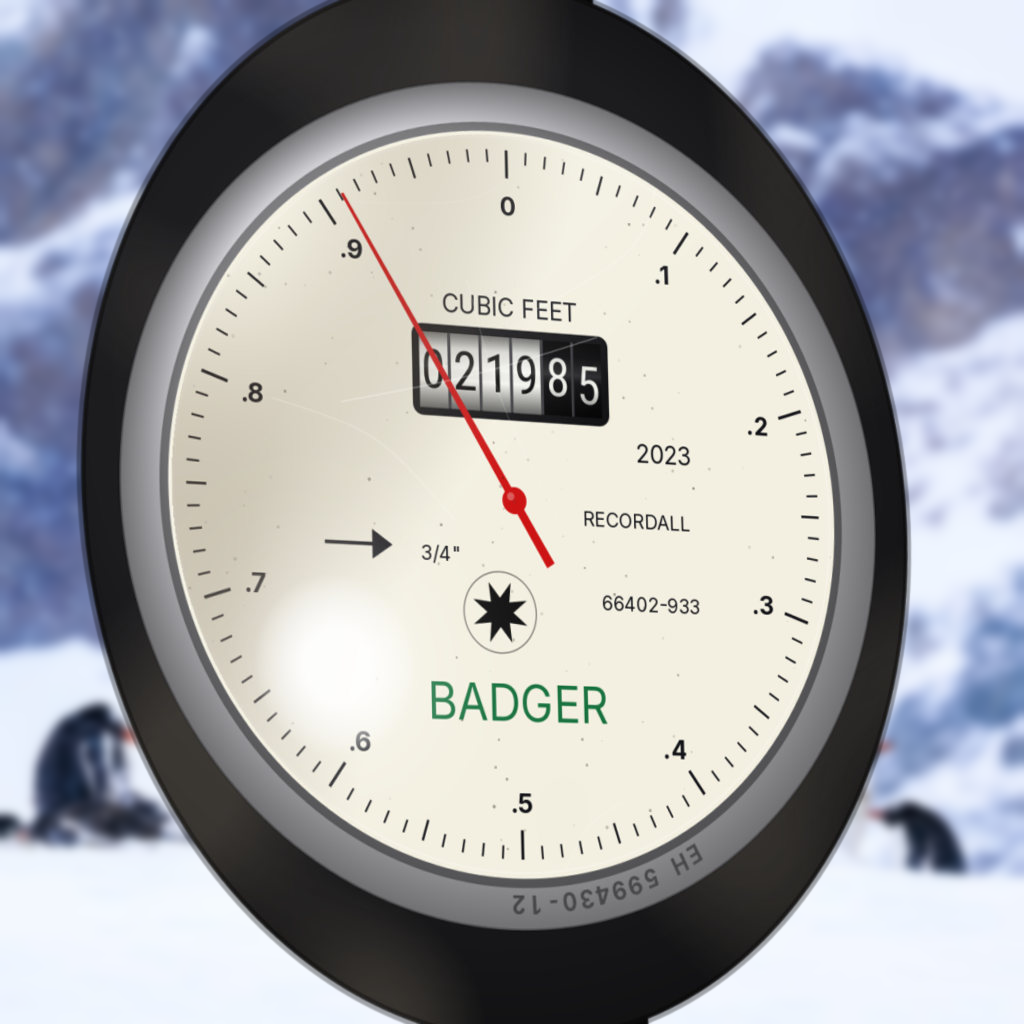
{"value": 21984.91, "unit": "ft³"}
